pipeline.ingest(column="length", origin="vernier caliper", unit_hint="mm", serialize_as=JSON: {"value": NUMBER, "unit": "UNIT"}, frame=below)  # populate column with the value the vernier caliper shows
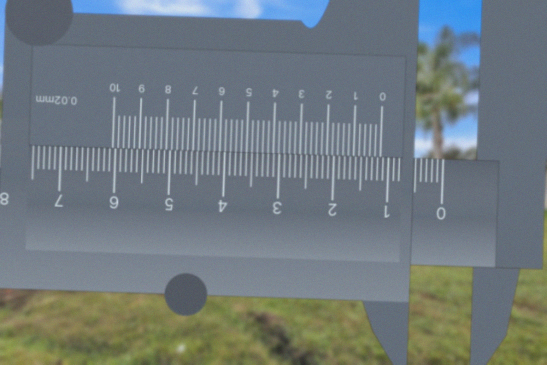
{"value": 11.5, "unit": "mm"}
